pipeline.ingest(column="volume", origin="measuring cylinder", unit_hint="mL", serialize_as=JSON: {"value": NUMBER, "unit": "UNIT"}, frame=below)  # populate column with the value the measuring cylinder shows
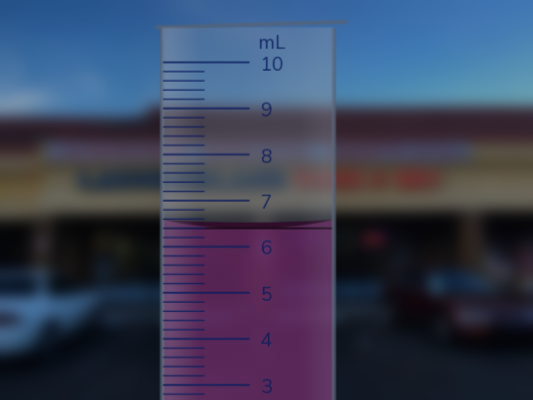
{"value": 6.4, "unit": "mL"}
